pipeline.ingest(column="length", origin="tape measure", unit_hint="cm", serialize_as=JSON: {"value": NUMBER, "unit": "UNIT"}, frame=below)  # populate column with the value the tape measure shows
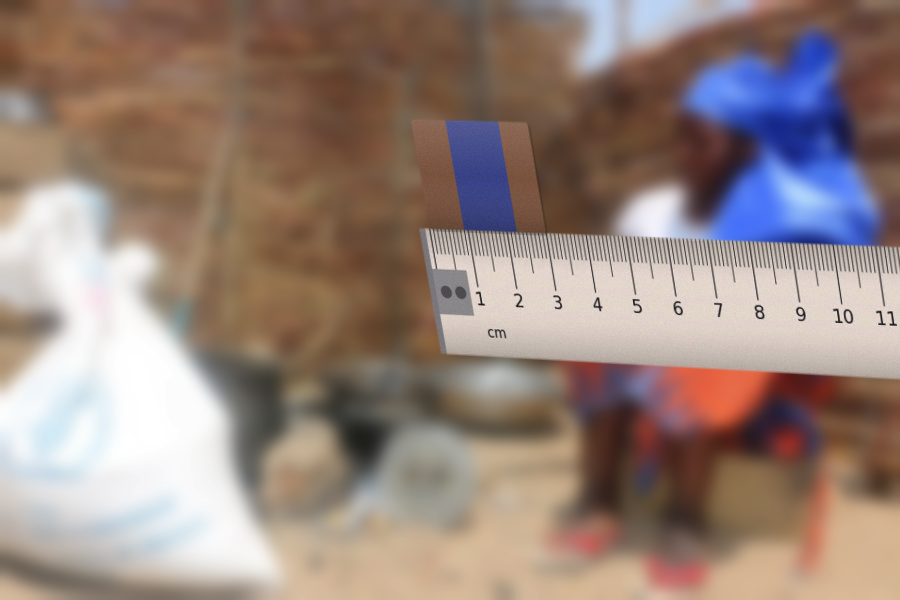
{"value": 3, "unit": "cm"}
